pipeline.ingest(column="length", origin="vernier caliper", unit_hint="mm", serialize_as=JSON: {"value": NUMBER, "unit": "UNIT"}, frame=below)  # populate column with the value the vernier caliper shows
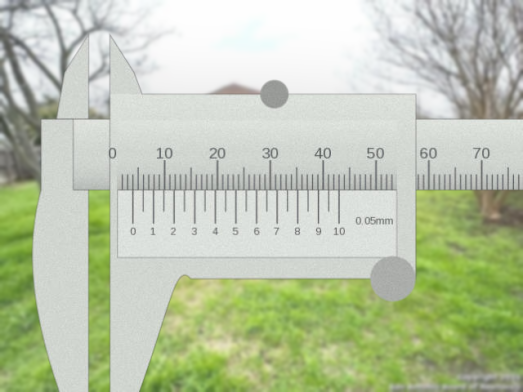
{"value": 4.0, "unit": "mm"}
